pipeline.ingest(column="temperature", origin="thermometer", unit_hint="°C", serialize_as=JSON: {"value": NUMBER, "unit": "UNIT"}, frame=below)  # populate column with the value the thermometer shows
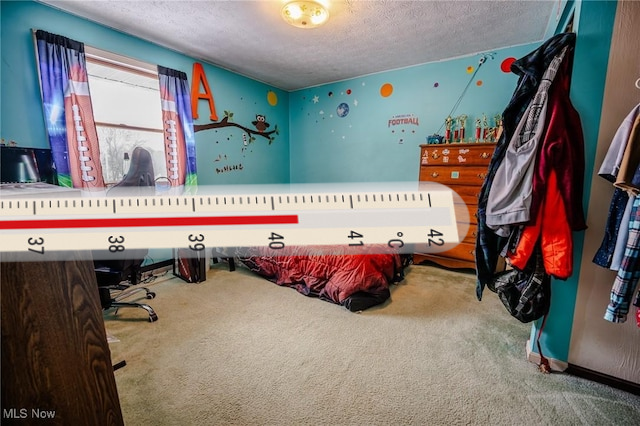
{"value": 40.3, "unit": "°C"}
